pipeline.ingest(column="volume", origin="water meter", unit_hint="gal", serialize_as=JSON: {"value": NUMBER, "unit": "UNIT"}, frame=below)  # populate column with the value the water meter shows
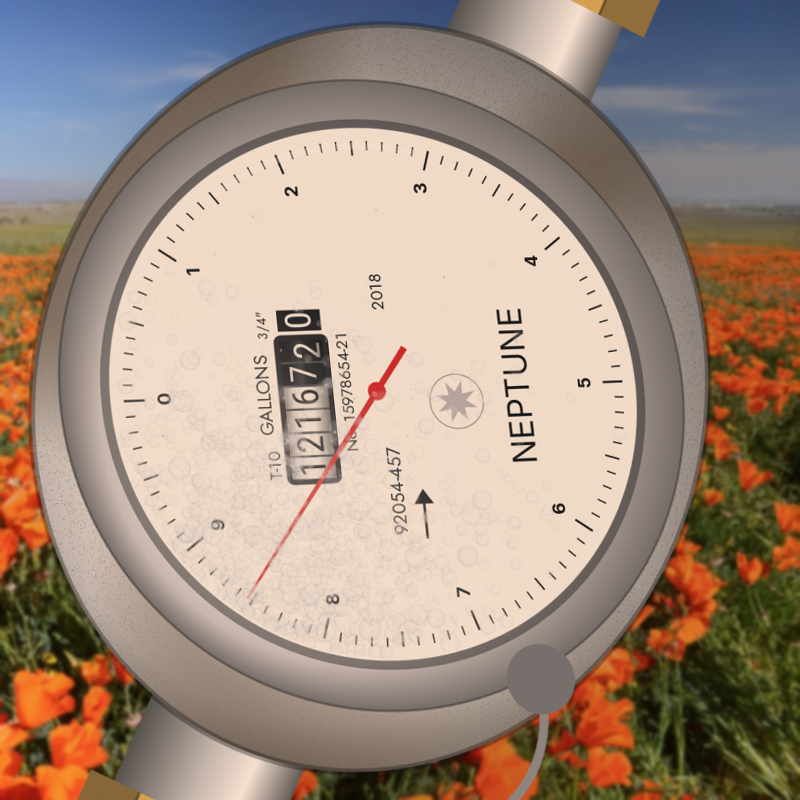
{"value": 1216718.5, "unit": "gal"}
